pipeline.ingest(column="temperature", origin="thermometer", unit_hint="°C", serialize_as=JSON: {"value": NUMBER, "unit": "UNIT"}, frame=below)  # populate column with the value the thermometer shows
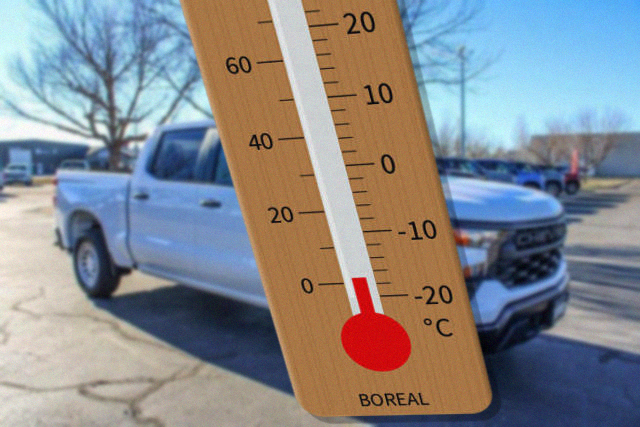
{"value": -17, "unit": "°C"}
